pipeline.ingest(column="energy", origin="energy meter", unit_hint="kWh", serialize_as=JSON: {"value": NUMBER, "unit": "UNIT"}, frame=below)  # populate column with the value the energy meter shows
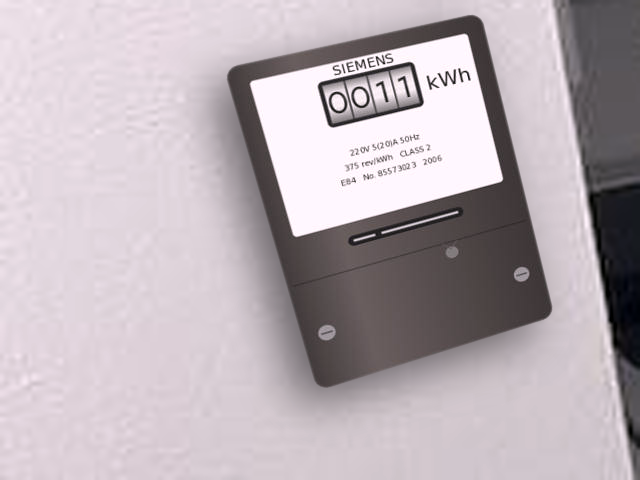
{"value": 11, "unit": "kWh"}
